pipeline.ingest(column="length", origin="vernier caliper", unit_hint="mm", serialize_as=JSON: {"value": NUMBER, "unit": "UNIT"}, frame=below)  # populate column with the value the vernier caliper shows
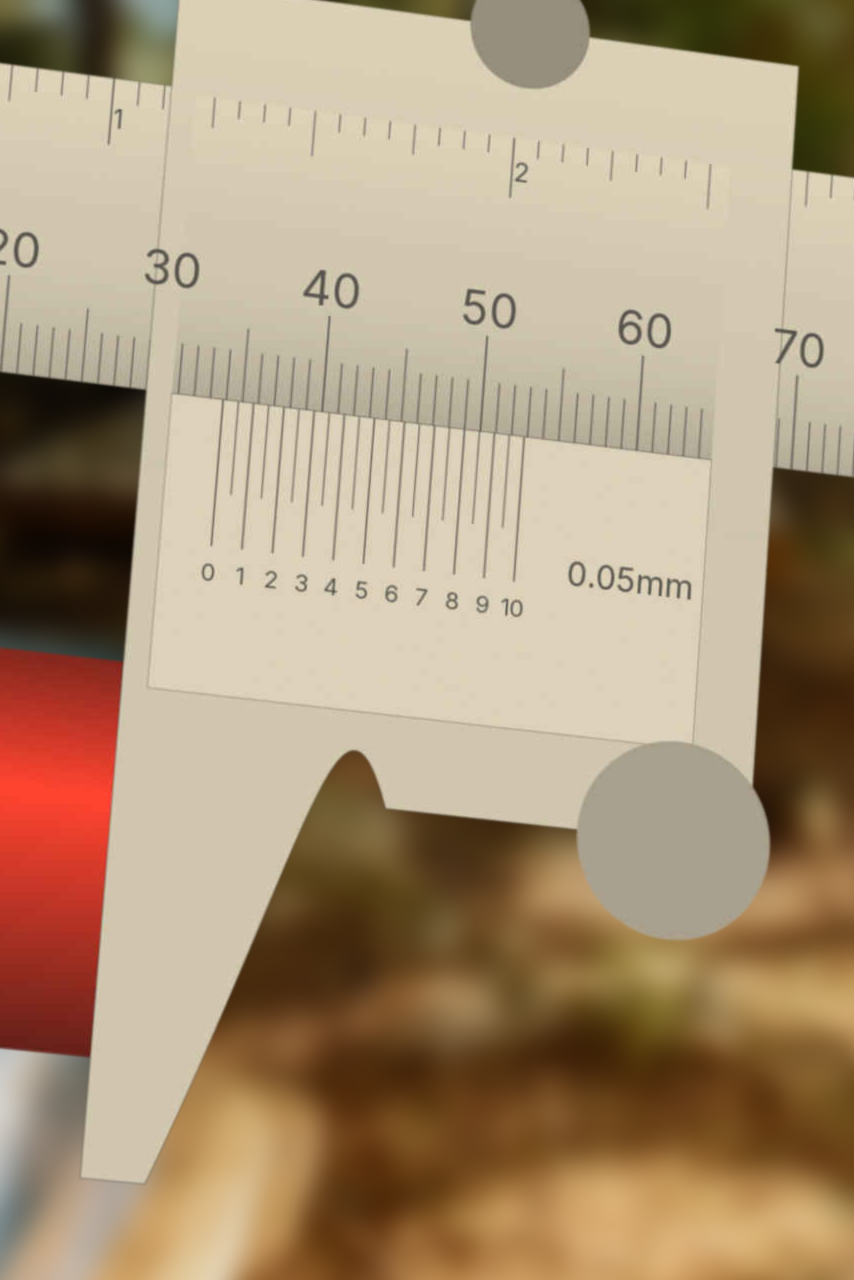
{"value": 33.8, "unit": "mm"}
